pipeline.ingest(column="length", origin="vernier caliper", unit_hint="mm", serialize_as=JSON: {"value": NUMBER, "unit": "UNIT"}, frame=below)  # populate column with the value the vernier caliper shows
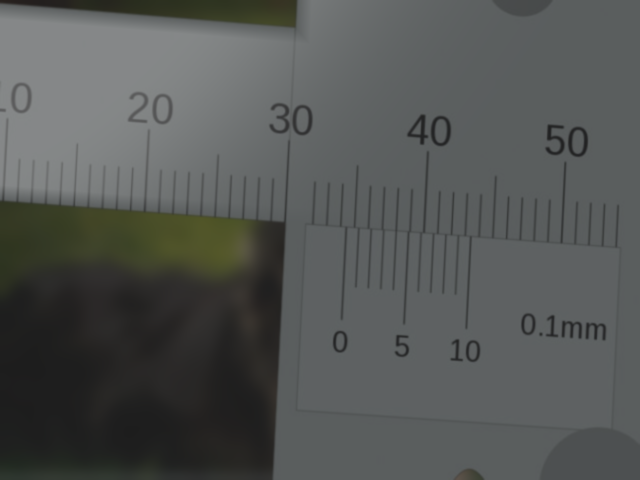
{"value": 34.4, "unit": "mm"}
